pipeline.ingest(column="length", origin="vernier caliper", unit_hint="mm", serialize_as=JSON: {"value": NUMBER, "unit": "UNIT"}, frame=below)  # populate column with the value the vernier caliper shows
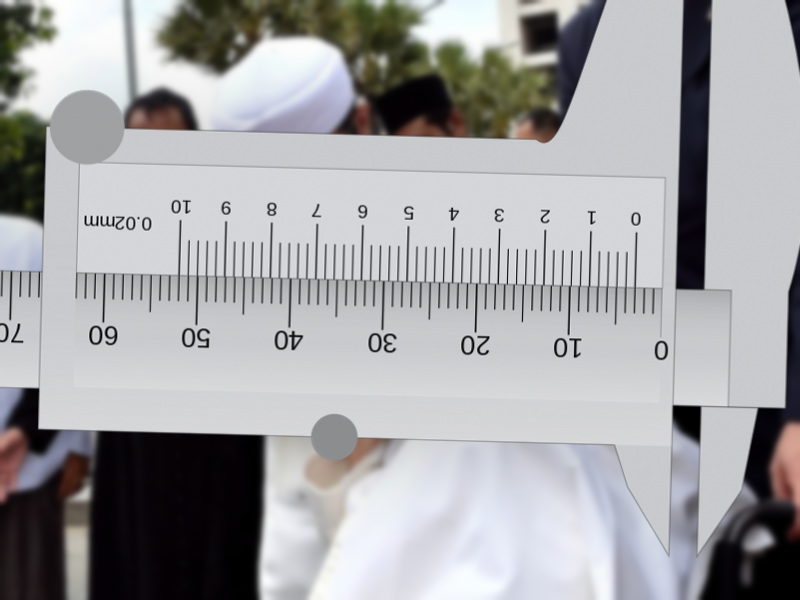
{"value": 3.0, "unit": "mm"}
